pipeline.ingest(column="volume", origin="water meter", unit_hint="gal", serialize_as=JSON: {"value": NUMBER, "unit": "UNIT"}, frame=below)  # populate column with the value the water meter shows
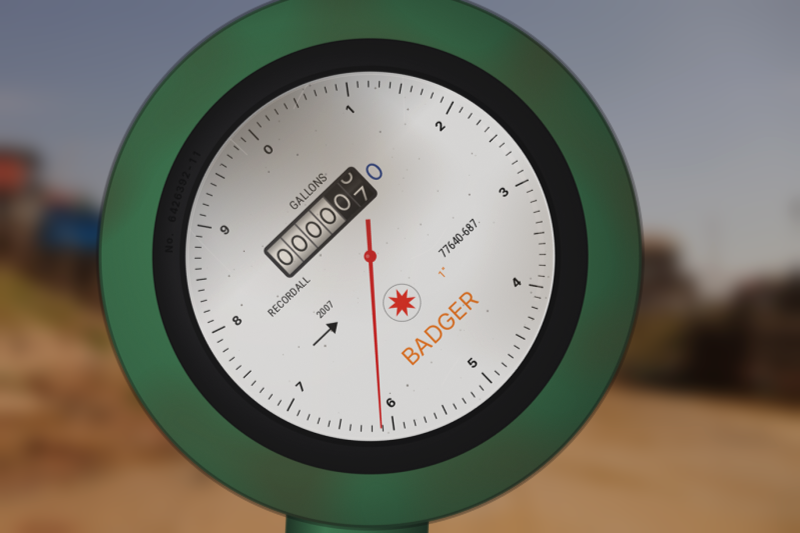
{"value": 66.1, "unit": "gal"}
